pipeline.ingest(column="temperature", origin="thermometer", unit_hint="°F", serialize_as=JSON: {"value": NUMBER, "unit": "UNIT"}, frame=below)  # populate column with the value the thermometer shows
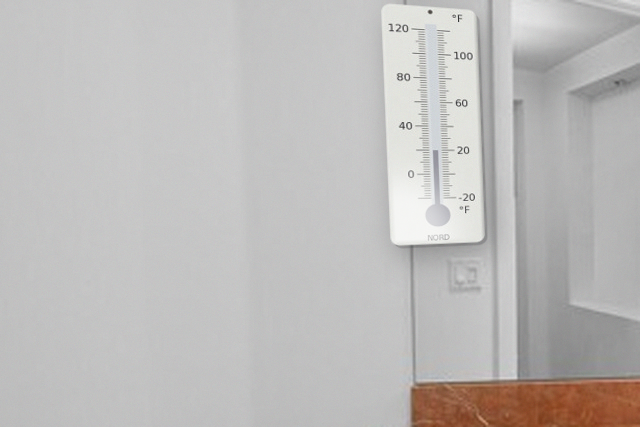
{"value": 20, "unit": "°F"}
